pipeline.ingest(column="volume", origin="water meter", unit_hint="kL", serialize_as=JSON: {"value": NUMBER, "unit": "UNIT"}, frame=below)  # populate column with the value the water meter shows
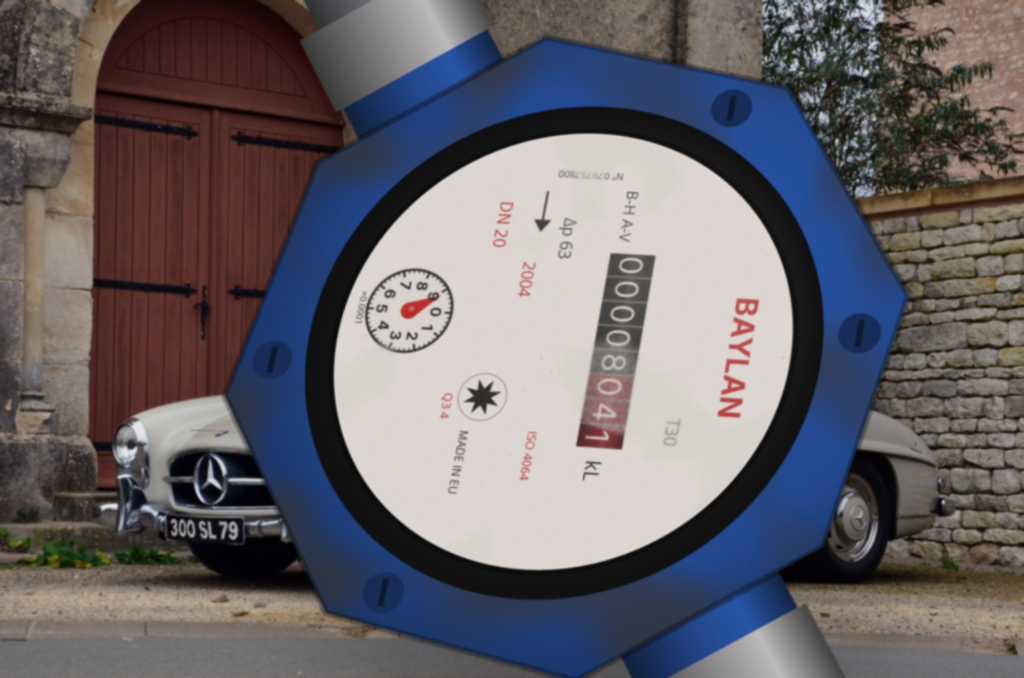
{"value": 8.0409, "unit": "kL"}
